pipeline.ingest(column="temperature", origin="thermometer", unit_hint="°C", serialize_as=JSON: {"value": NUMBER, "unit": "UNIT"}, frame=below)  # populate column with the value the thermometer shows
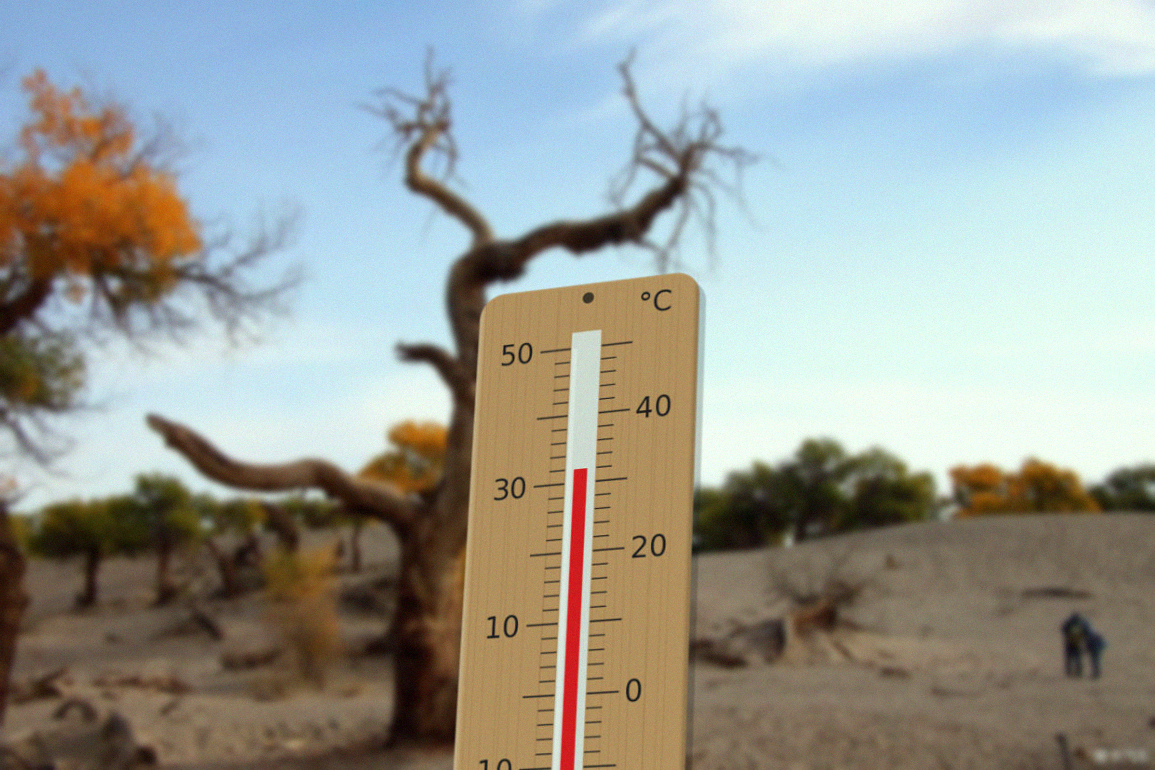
{"value": 32, "unit": "°C"}
